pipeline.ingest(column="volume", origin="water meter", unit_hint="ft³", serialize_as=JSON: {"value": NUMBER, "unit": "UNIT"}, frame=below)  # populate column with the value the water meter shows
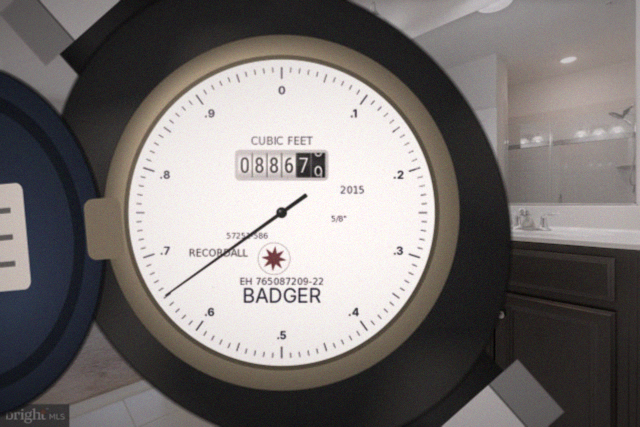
{"value": 88678.65, "unit": "ft³"}
